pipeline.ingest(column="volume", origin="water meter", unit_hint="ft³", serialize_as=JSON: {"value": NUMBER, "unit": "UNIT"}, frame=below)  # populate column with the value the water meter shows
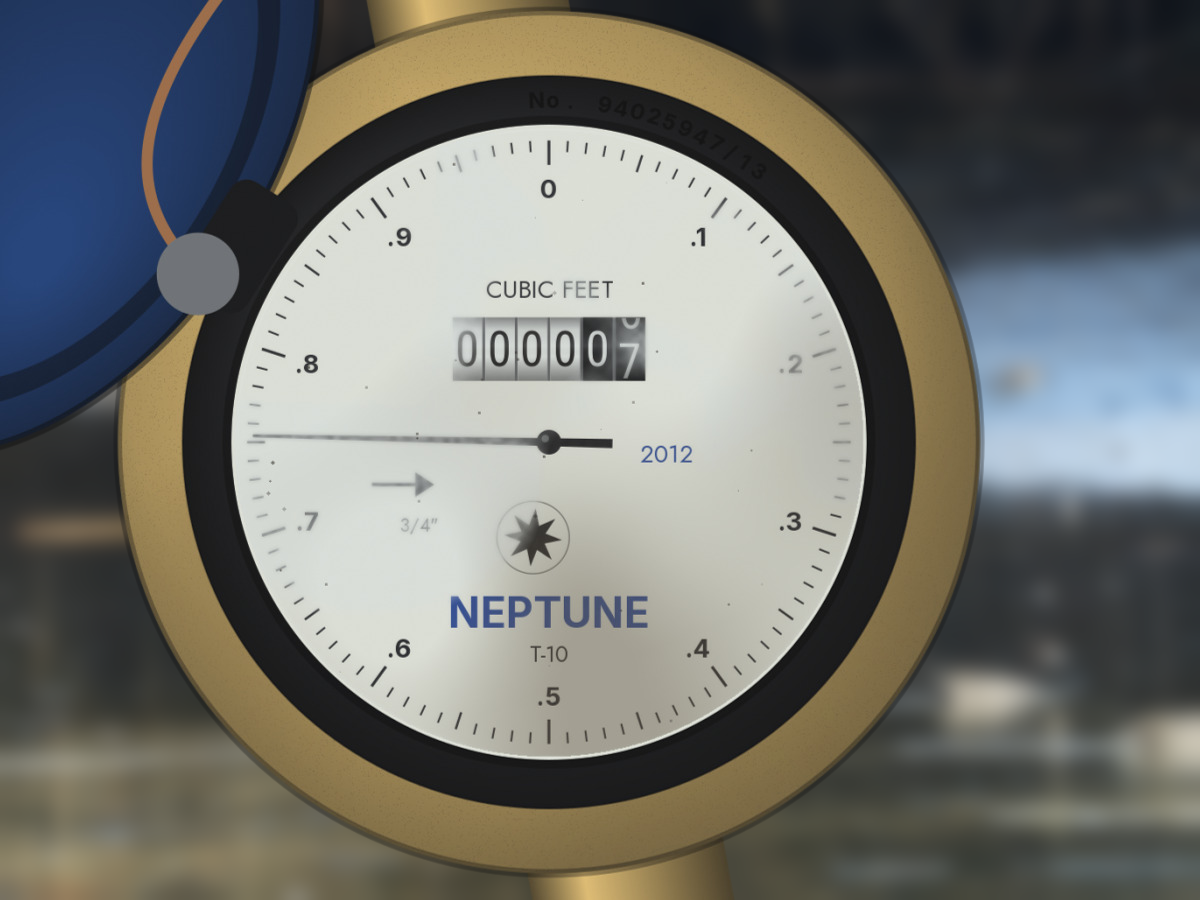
{"value": 6.75, "unit": "ft³"}
